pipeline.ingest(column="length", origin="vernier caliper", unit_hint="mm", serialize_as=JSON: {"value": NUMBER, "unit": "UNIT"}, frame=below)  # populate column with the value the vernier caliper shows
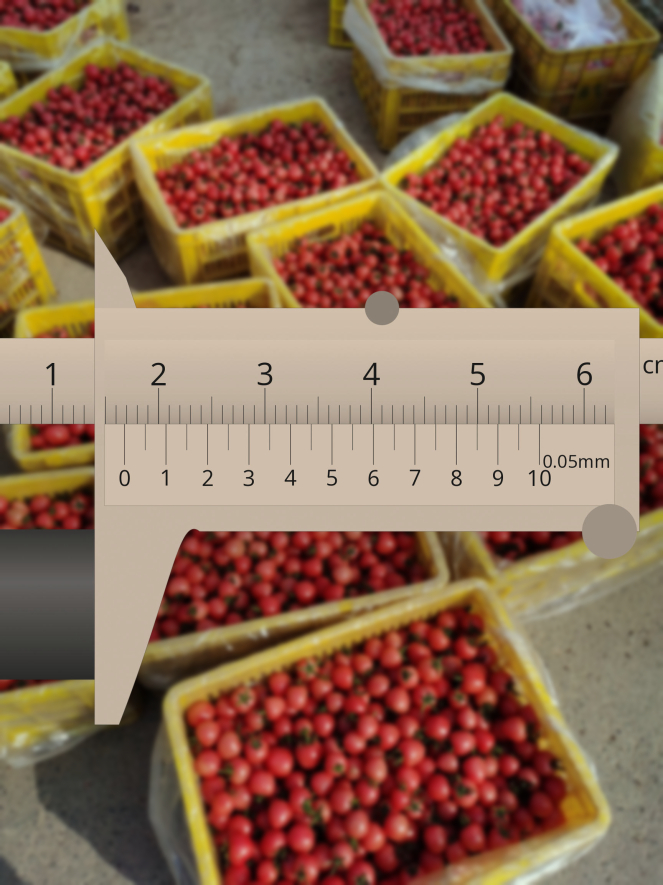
{"value": 16.8, "unit": "mm"}
